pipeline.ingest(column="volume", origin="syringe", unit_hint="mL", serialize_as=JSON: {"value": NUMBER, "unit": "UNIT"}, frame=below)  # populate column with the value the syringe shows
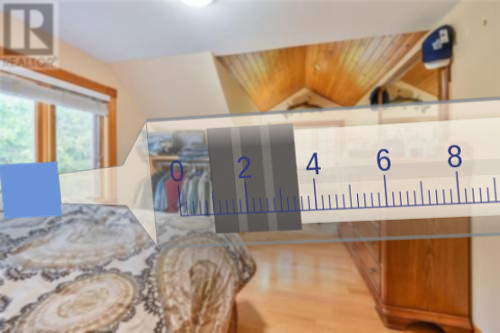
{"value": 1, "unit": "mL"}
